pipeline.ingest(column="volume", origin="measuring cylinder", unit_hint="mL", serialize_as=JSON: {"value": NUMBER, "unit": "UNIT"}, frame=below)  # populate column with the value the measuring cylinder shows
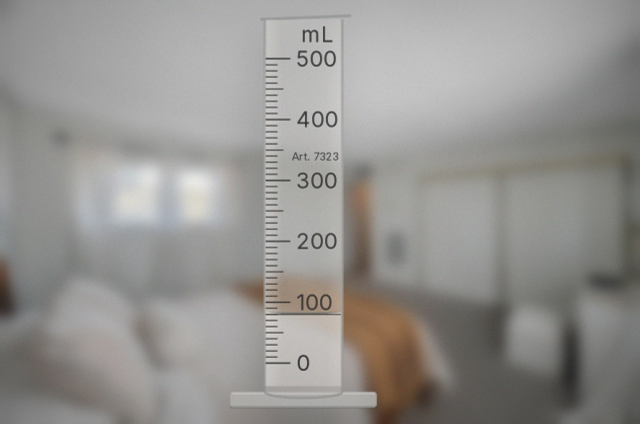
{"value": 80, "unit": "mL"}
